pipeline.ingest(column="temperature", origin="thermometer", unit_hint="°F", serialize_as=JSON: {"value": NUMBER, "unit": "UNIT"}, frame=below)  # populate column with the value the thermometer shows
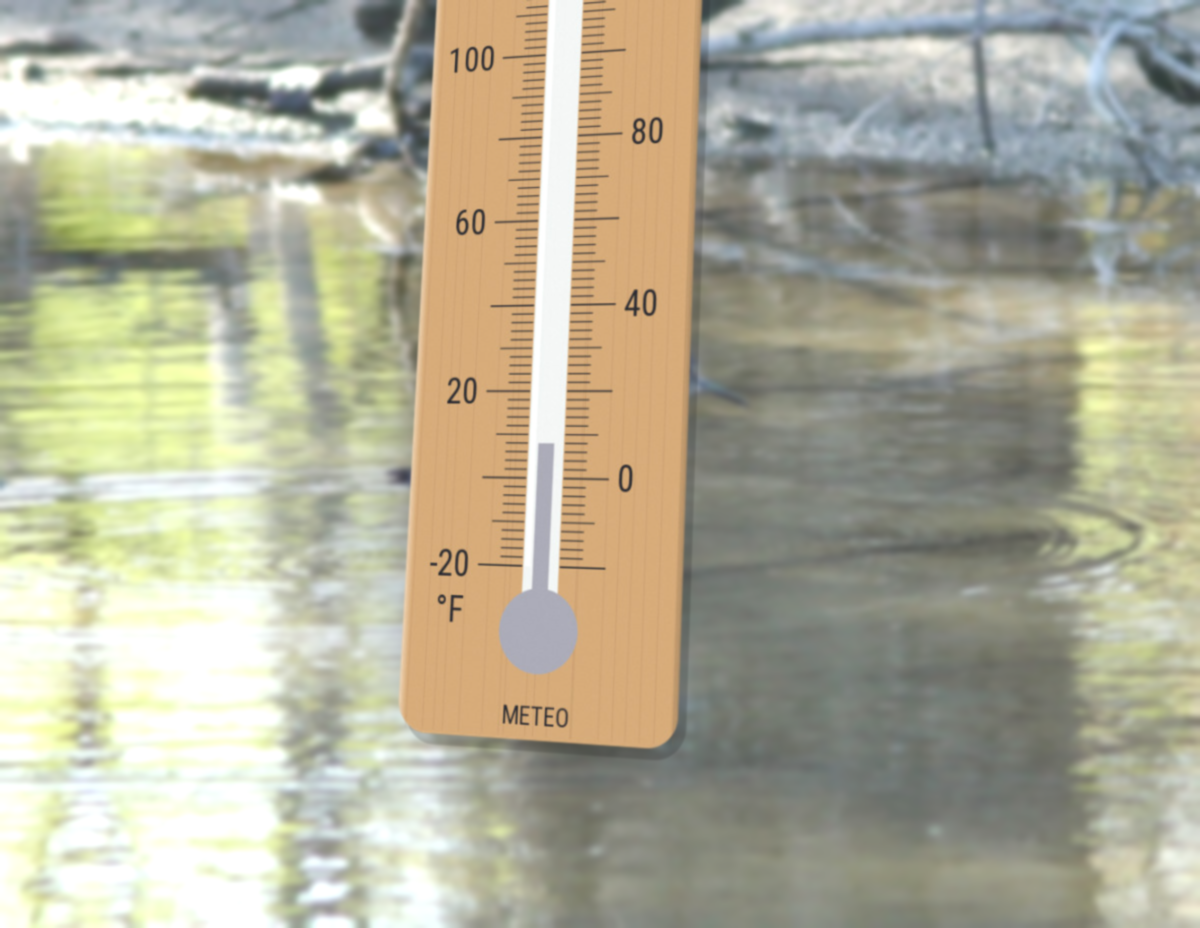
{"value": 8, "unit": "°F"}
